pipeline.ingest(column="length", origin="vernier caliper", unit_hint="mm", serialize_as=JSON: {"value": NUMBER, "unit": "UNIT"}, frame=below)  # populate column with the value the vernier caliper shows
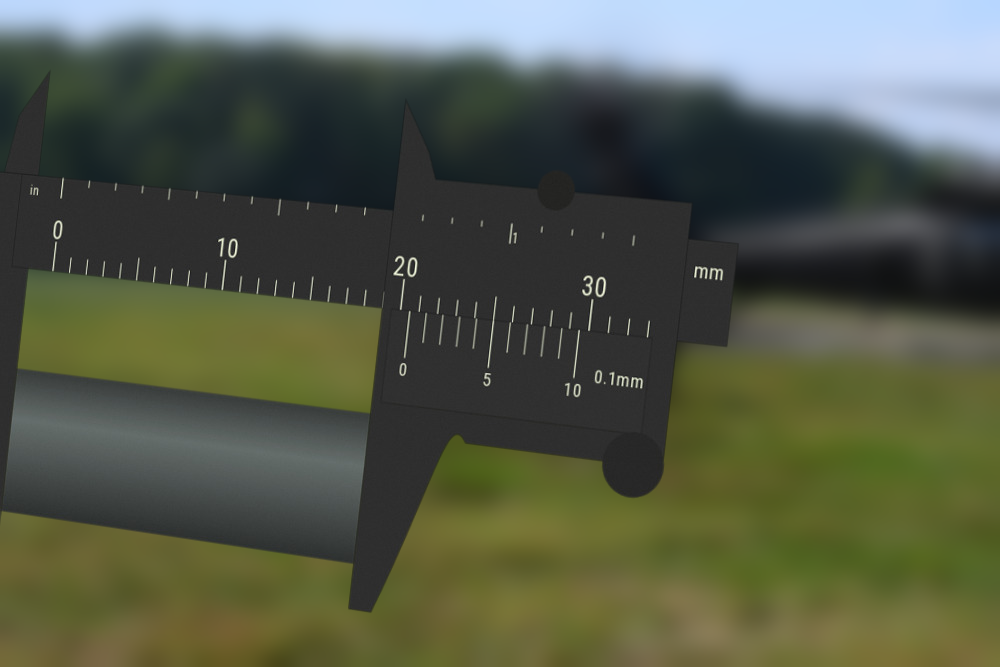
{"value": 20.5, "unit": "mm"}
